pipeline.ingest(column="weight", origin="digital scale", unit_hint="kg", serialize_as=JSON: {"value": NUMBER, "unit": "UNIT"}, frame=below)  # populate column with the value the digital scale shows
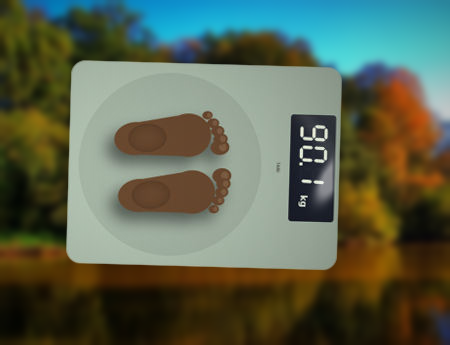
{"value": 90.1, "unit": "kg"}
